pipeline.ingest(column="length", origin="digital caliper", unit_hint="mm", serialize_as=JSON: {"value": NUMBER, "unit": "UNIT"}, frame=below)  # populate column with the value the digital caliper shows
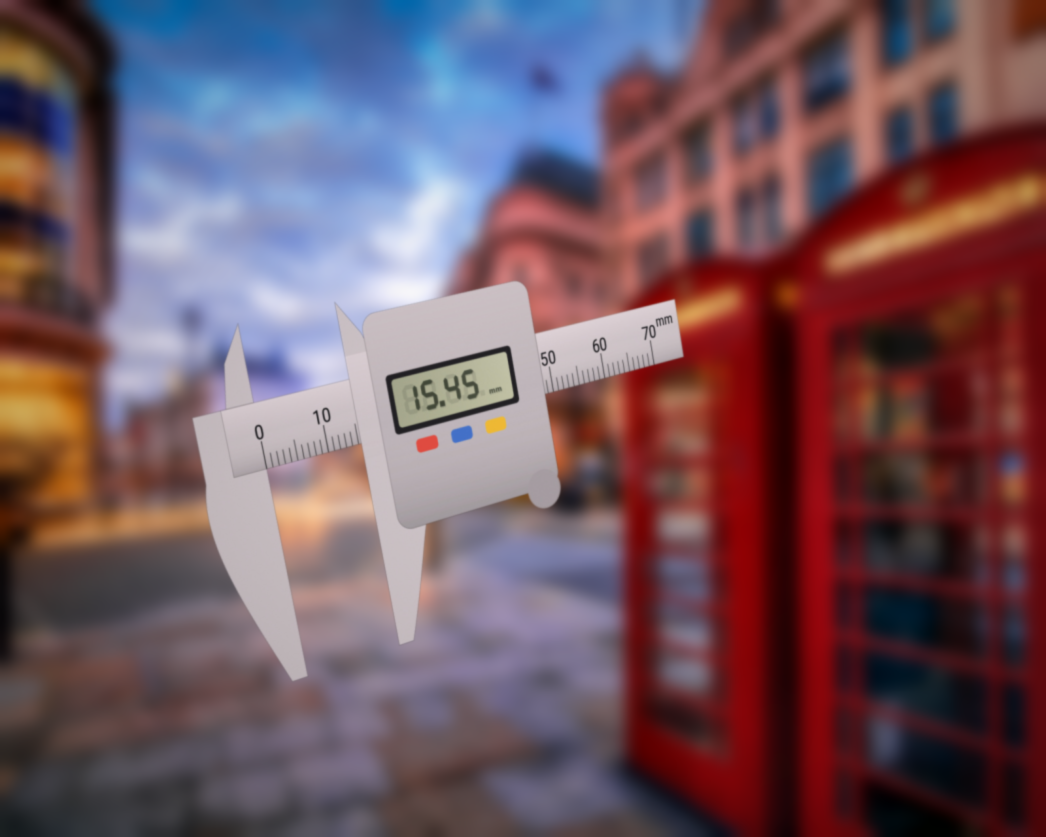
{"value": 15.45, "unit": "mm"}
